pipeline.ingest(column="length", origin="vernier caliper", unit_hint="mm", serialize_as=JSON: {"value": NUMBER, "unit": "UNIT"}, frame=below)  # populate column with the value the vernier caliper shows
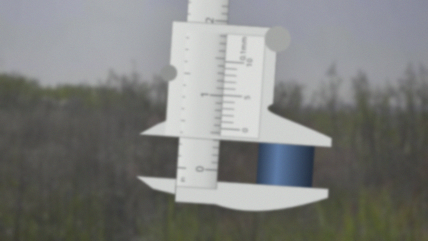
{"value": 5.6, "unit": "mm"}
